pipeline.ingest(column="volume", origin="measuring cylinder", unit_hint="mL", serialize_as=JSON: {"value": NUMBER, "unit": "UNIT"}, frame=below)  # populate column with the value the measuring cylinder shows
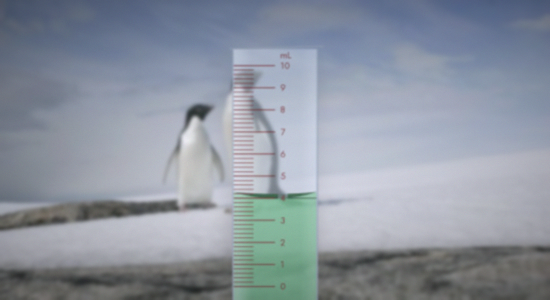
{"value": 4, "unit": "mL"}
